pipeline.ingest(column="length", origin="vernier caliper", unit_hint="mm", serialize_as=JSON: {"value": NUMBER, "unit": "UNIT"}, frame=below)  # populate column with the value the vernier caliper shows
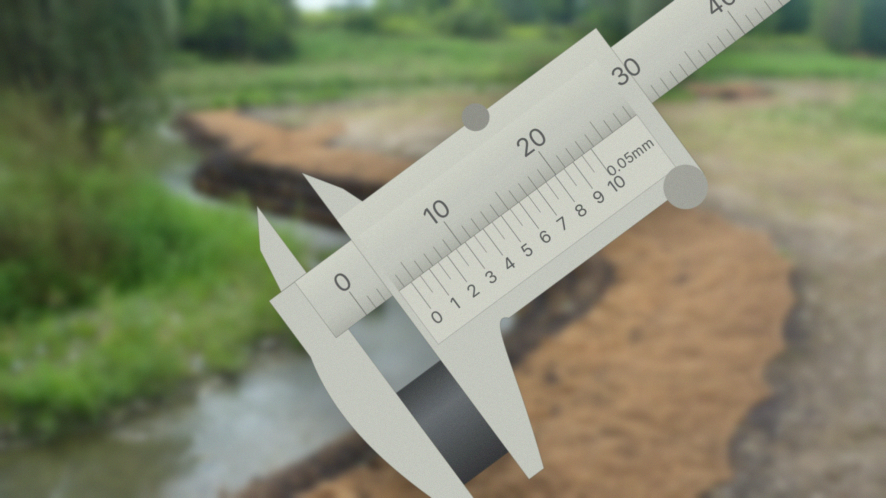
{"value": 4.7, "unit": "mm"}
